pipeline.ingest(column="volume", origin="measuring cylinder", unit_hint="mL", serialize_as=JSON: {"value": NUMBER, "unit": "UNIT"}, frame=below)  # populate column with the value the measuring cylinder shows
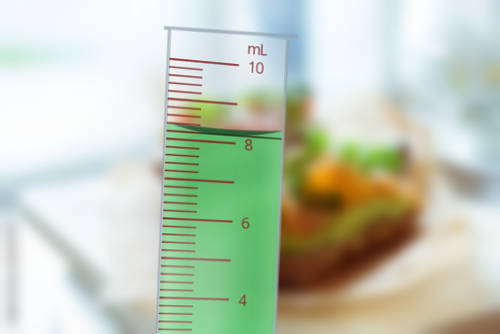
{"value": 8.2, "unit": "mL"}
